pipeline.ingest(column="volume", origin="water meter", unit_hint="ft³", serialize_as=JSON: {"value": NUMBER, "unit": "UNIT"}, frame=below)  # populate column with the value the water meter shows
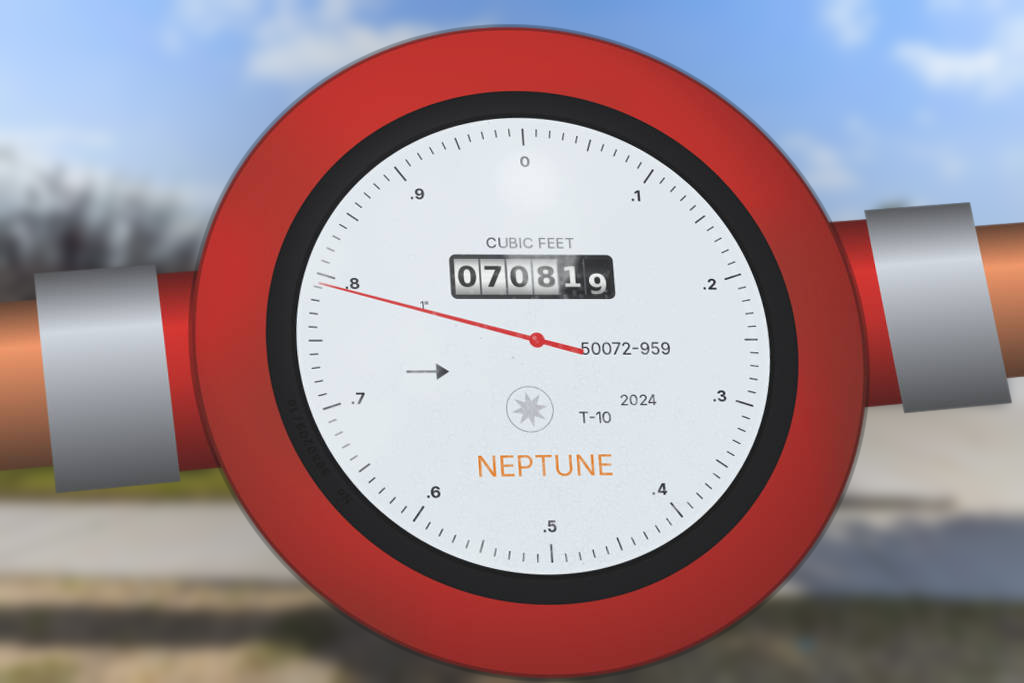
{"value": 70818.79, "unit": "ft³"}
